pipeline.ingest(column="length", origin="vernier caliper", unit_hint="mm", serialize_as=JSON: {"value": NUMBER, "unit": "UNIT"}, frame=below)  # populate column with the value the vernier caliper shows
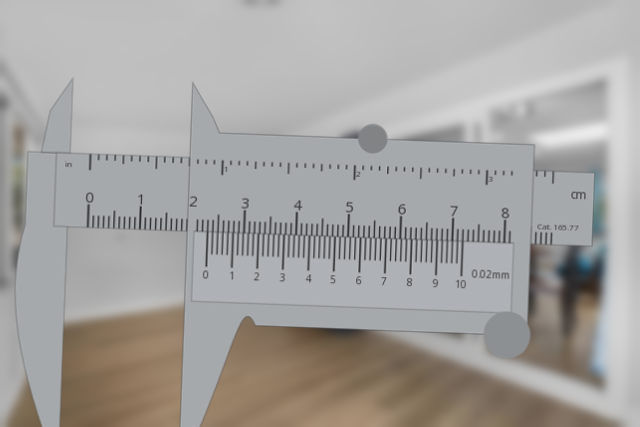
{"value": 23.0, "unit": "mm"}
